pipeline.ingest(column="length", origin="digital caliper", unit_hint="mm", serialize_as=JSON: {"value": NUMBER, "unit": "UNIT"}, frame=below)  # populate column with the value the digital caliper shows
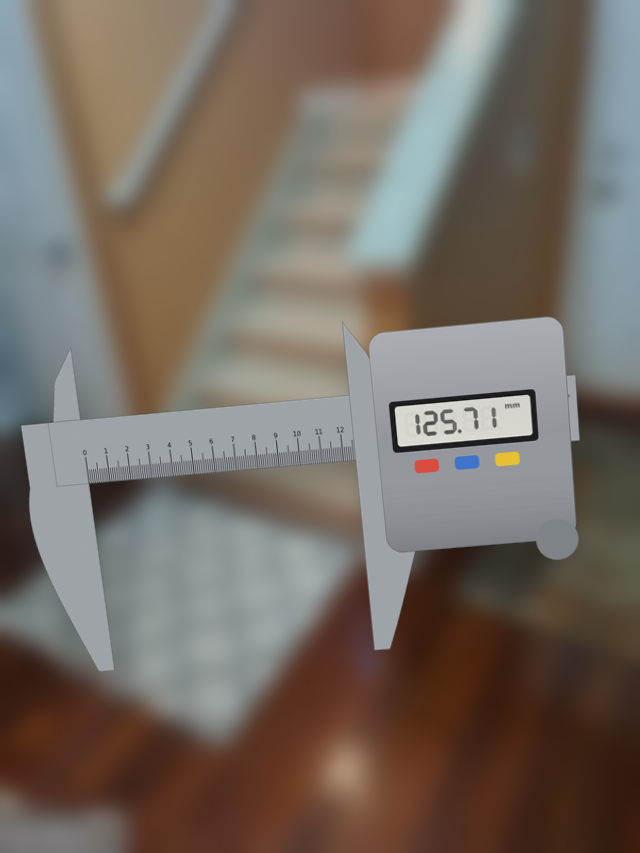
{"value": 125.71, "unit": "mm"}
